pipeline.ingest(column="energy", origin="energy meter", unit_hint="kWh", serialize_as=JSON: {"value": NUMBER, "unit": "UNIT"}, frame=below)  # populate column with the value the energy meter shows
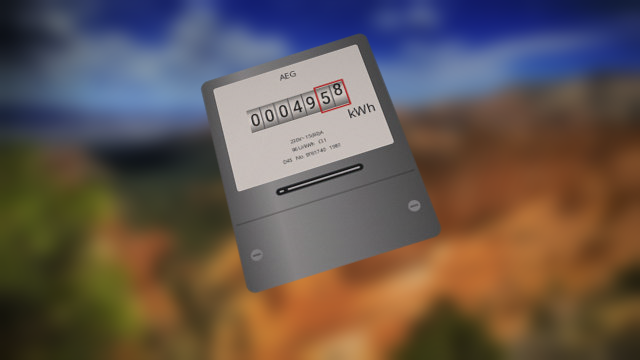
{"value": 49.58, "unit": "kWh"}
